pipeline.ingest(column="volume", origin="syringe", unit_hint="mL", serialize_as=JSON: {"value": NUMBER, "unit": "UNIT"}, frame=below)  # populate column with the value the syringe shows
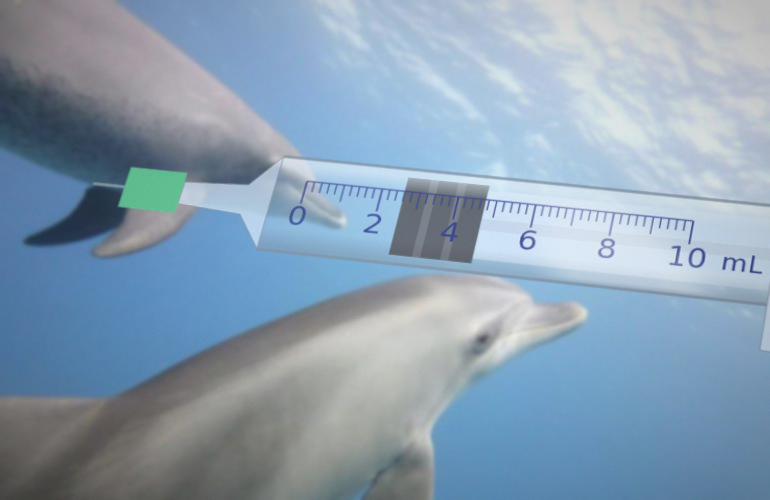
{"value": 2.6, "unit": "mL"}
